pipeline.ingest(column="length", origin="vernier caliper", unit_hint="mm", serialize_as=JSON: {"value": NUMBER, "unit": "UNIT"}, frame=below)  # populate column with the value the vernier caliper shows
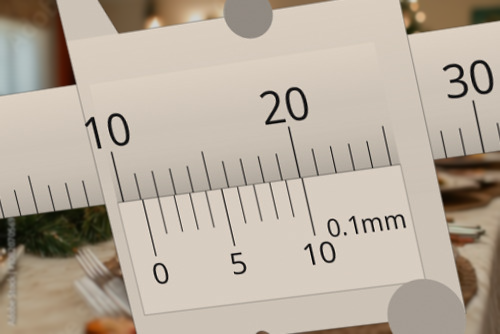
{"value": 11.1, "unit": "mm"}
